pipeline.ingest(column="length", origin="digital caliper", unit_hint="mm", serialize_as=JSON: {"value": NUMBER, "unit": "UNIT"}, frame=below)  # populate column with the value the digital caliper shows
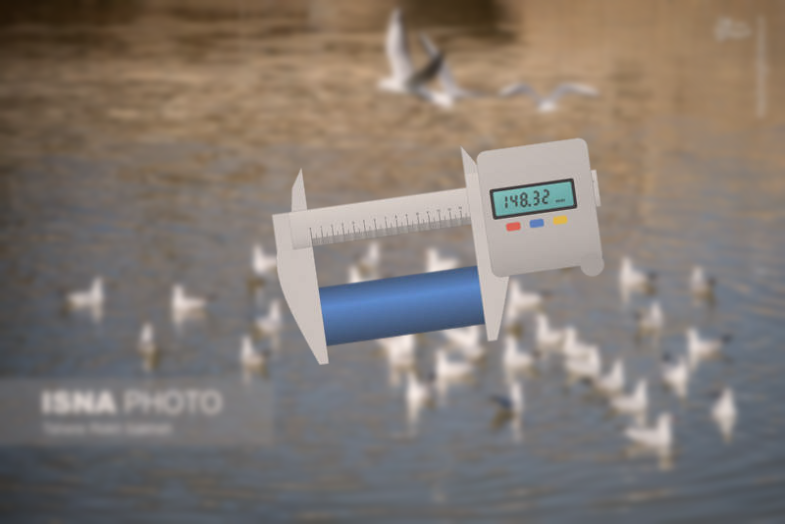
{"value": 148.32, "unit": "mm"}
